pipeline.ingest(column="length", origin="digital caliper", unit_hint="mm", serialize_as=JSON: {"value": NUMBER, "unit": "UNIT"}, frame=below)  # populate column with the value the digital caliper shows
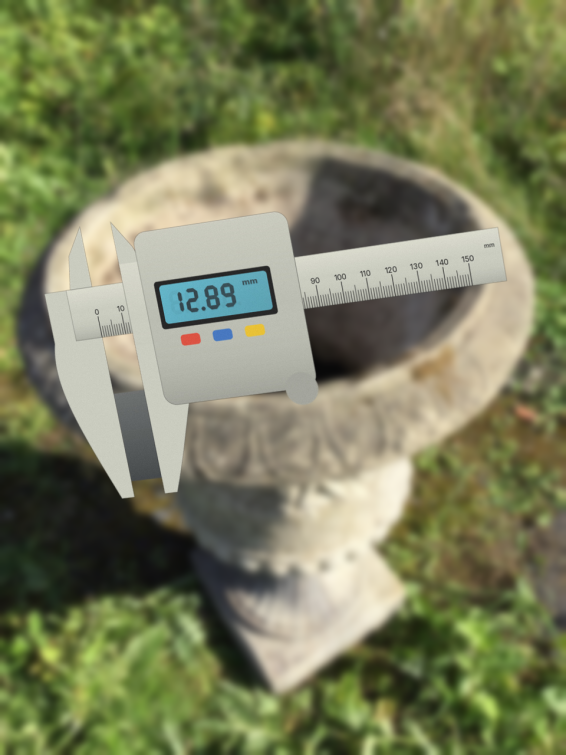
{"value": 12.89, "unit": "mm"}
